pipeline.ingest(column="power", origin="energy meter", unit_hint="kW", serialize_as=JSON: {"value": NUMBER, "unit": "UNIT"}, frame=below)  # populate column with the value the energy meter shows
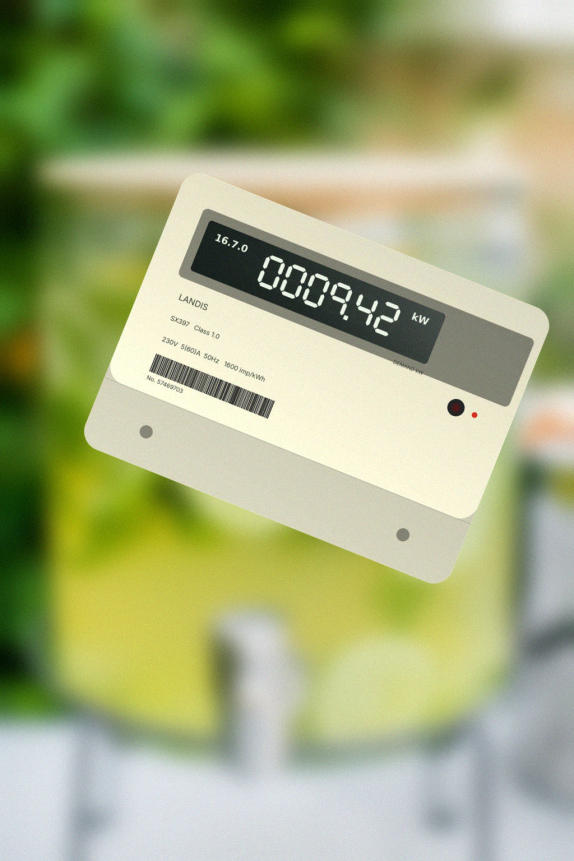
{"value": 9.42, "unit": "kW"}
